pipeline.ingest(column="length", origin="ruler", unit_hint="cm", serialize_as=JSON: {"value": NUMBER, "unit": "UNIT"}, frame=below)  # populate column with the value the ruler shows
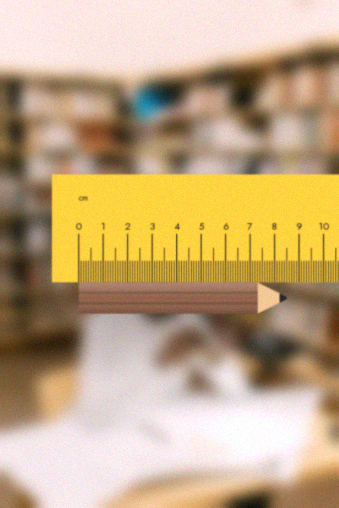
{"value": 8.5, "unit": "cm"}
